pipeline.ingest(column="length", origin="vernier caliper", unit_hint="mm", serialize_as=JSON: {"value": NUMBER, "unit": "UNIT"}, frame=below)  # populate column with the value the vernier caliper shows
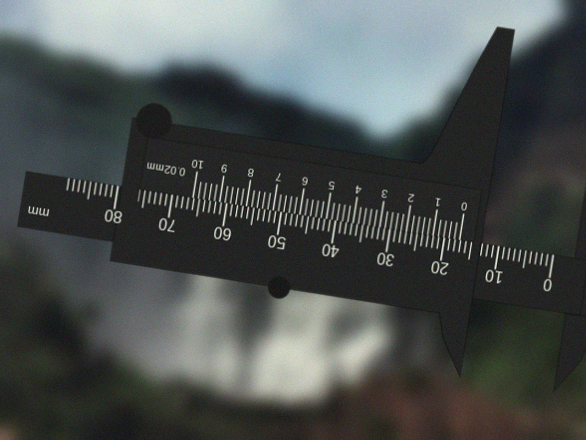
{"value": 17.2, "unit": "mm"}
